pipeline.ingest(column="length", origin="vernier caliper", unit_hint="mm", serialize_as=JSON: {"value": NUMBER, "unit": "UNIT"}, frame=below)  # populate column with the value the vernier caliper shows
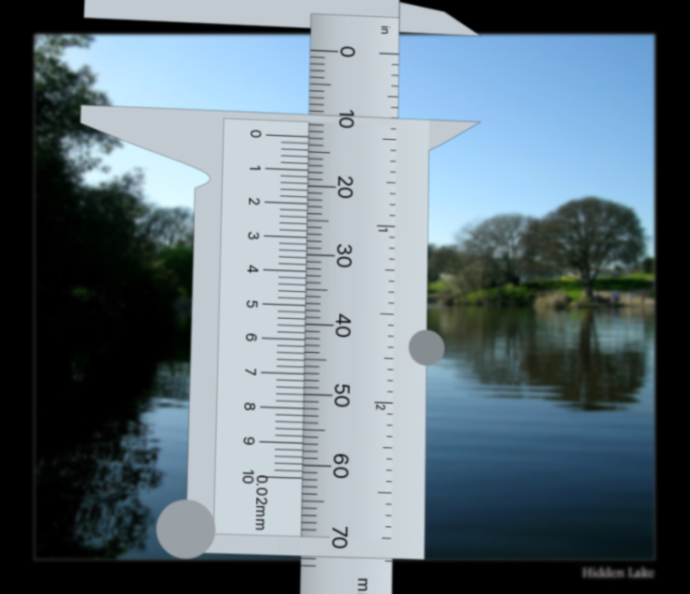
{"value": 12.8, "unit": "mm"}
